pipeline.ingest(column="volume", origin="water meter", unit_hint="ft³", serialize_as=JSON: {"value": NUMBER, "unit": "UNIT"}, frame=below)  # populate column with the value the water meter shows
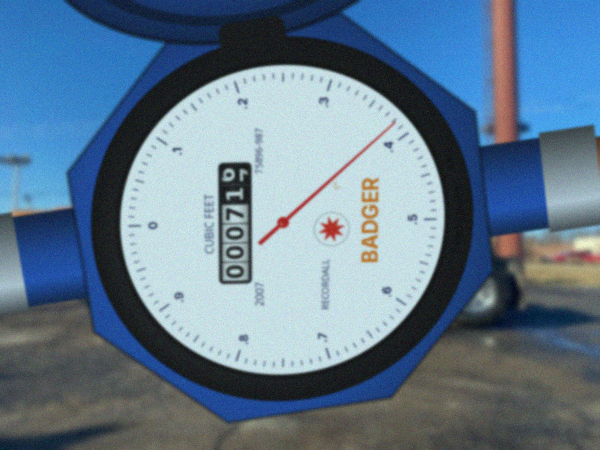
{"value": 716.38, "unit": "ft³"}
